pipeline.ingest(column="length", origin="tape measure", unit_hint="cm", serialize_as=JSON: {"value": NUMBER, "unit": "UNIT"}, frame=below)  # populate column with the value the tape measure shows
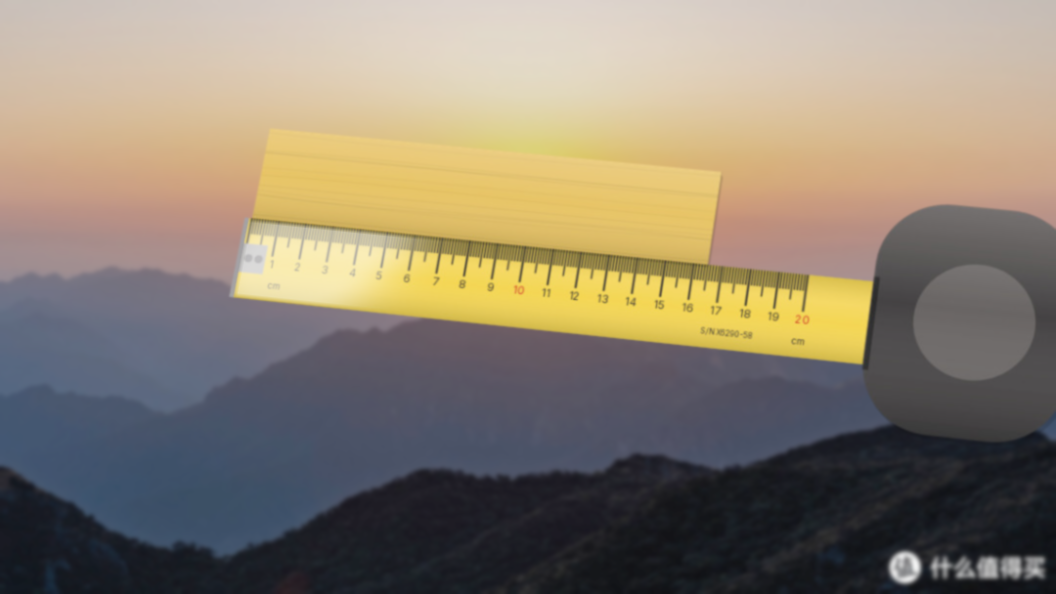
{"value": 16.5, "unit": "cm"}
